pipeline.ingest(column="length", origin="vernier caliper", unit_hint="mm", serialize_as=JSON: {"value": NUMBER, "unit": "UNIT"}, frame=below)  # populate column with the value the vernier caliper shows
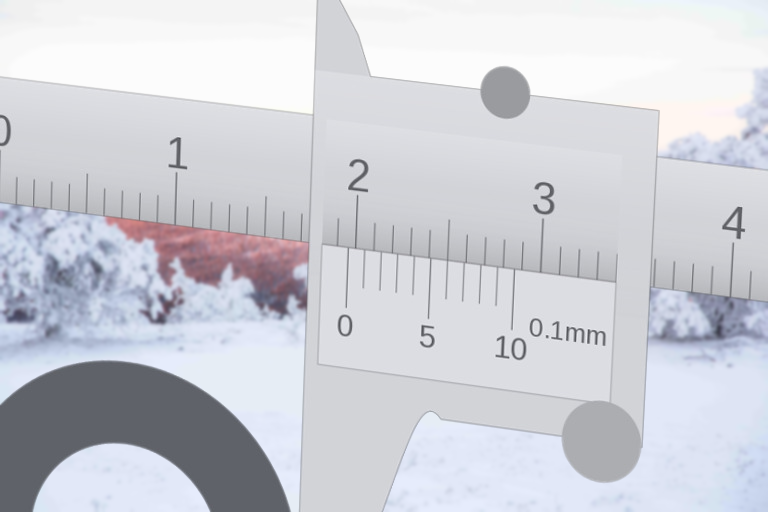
{"value": 19.6, "unit": "mm"}
